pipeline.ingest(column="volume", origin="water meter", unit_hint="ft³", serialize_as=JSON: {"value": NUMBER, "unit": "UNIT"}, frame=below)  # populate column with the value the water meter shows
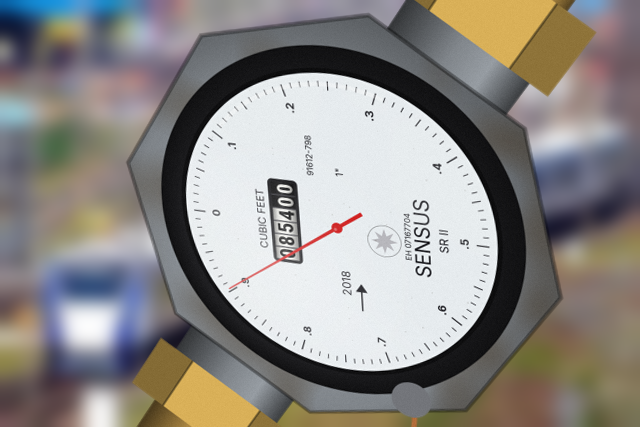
{"value": 85399.90, "unit": "ft³"}
